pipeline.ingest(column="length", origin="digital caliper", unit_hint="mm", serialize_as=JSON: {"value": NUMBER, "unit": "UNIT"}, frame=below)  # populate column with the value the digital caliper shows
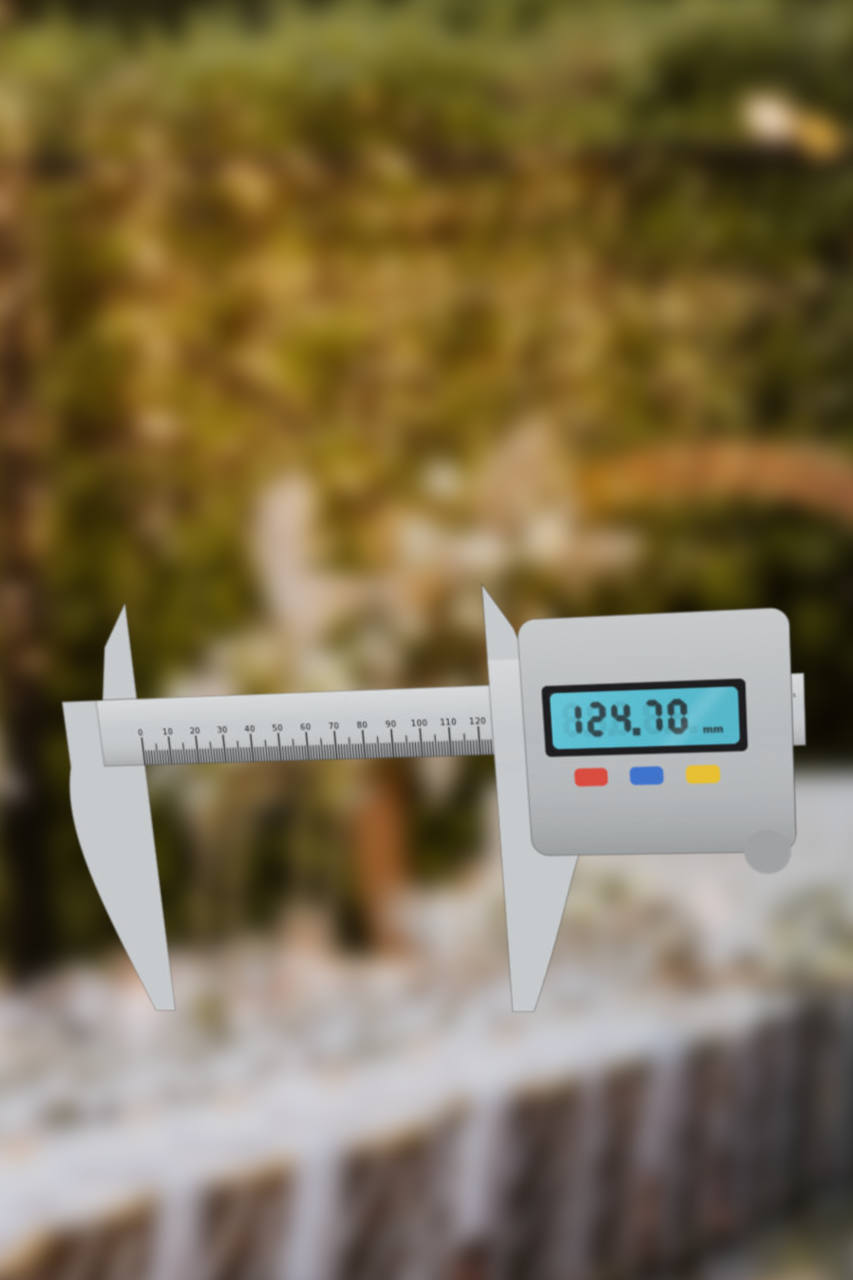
{"value": 124.70, "unit": "mm"}
